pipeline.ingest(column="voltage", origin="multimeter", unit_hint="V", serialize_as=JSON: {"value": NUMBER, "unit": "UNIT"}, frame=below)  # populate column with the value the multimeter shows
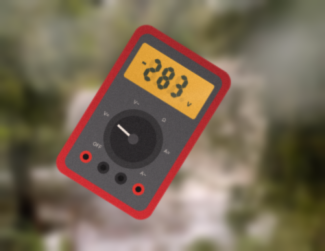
{"value": -283, "unit": "V"}
